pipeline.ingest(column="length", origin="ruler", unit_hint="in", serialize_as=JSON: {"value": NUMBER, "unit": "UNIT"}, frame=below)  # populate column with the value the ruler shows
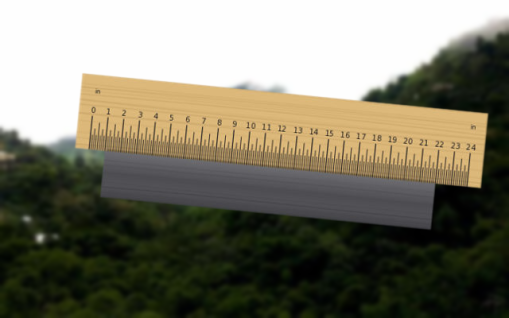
{"value": 21, "unit": "in"}
